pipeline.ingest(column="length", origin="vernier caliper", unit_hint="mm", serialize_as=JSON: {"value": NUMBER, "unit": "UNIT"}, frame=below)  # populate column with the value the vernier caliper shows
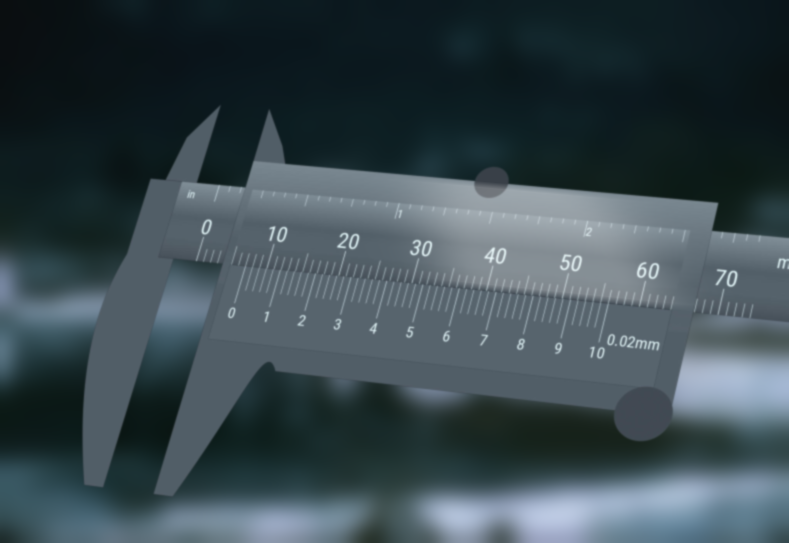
{"value": 7.0, "unit": "mm"}
